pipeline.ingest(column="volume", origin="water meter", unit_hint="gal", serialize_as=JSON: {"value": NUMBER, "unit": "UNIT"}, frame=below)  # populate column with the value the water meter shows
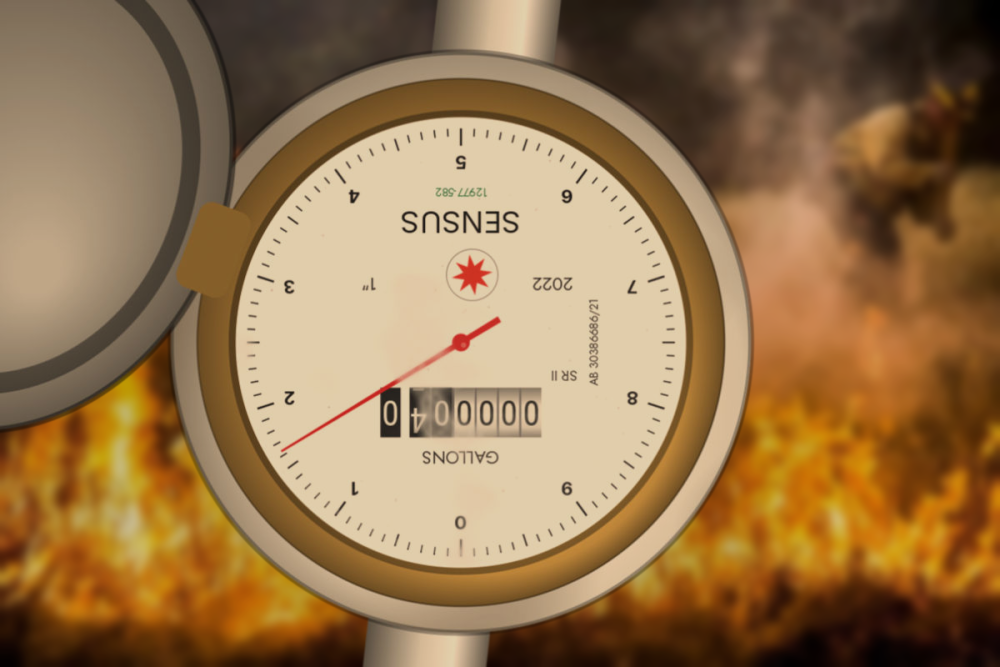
{"value": 41.6, "unit": "gal"}
